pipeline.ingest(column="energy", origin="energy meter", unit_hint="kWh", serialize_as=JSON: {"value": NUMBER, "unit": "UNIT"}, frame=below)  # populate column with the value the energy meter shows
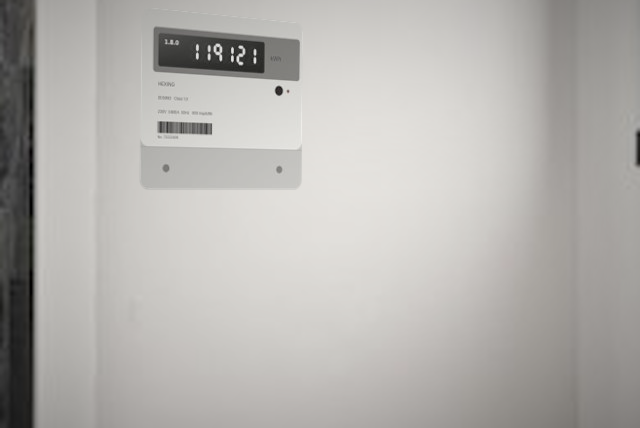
{"value": 119121, "unit": "kWh"}
